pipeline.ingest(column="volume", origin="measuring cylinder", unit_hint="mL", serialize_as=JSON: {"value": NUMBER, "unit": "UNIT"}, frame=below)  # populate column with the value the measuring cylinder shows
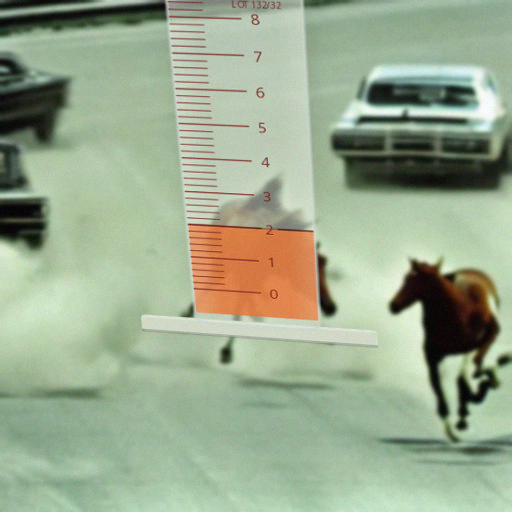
{"value": 2, "unit": "mL"}
